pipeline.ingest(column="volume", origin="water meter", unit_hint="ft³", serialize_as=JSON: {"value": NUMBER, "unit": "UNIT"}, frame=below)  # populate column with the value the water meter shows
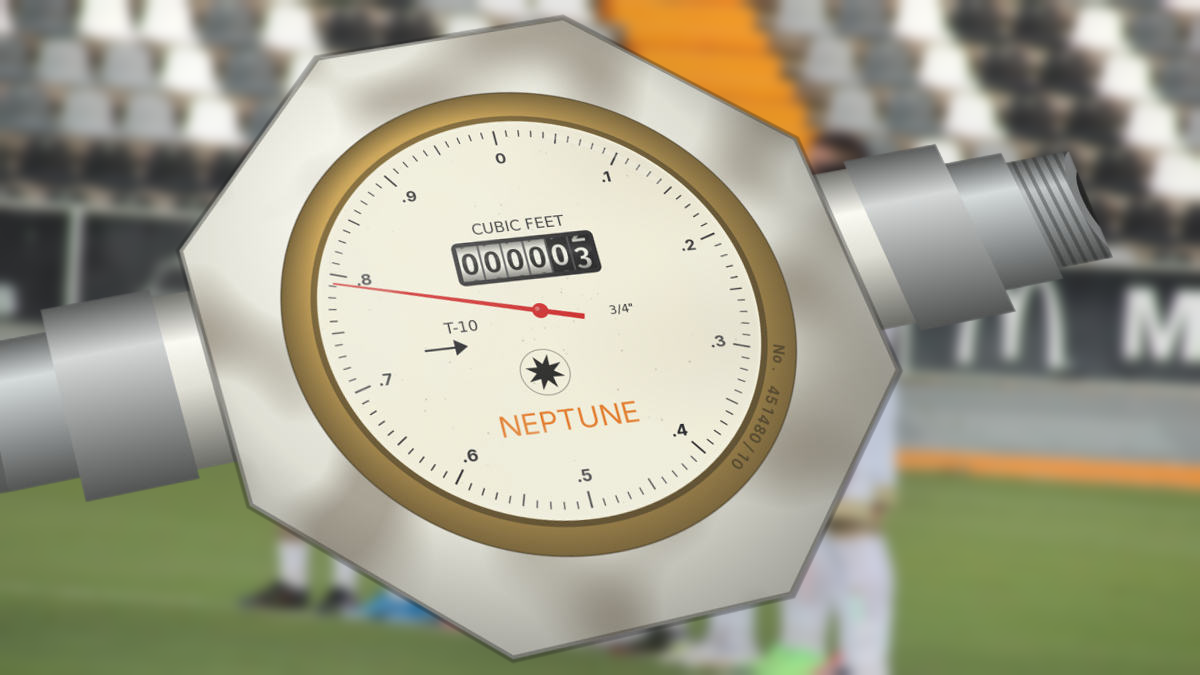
{"value": 2.79, "unit": "ft³"}
